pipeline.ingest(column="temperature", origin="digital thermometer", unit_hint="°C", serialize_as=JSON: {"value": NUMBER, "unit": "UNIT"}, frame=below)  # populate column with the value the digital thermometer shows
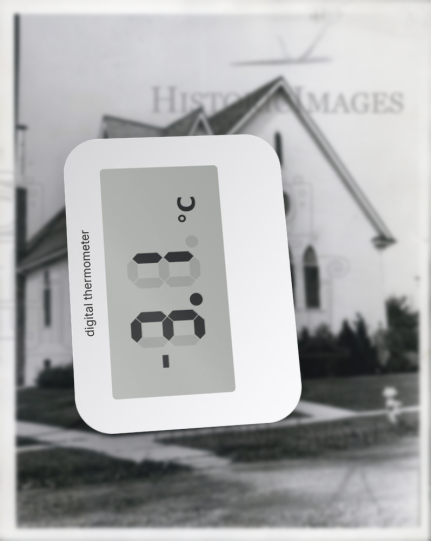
{"value": -3.1, "unit": "°C"}
